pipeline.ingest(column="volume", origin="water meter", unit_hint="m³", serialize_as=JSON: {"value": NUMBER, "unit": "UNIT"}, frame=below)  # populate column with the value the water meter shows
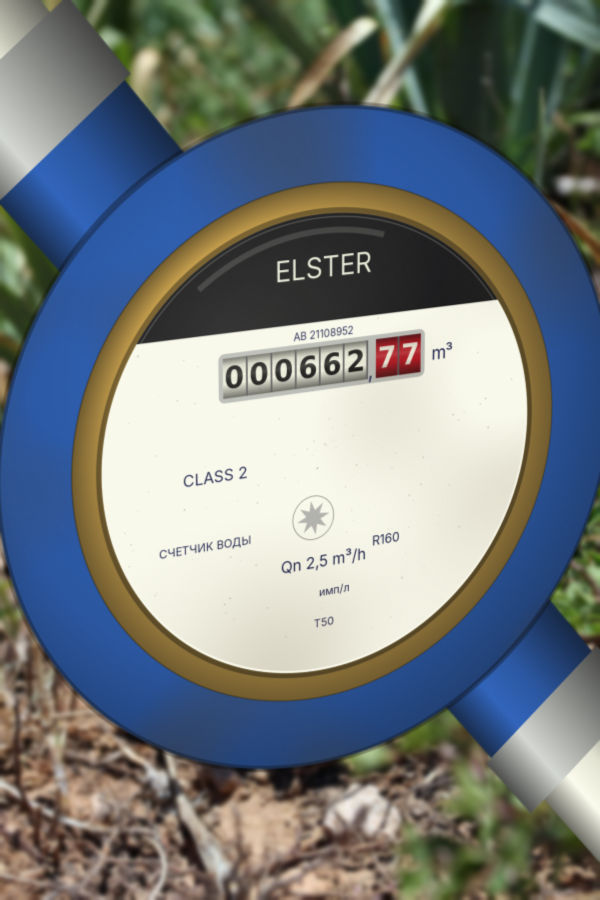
{"value": 662.77, "unit": "m³"}
